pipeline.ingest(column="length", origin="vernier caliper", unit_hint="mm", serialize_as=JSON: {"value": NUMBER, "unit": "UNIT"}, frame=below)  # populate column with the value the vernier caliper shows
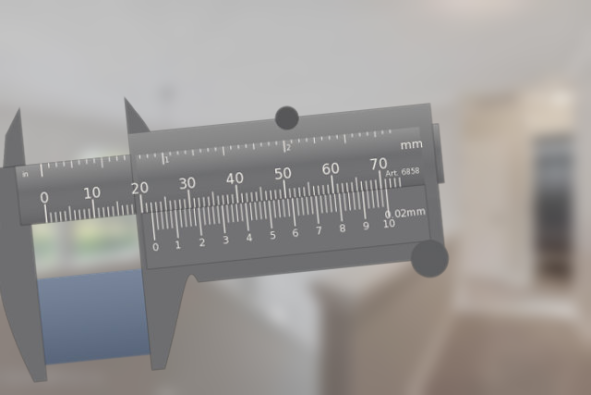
{"value": 22.0, "unit": "mm"}
